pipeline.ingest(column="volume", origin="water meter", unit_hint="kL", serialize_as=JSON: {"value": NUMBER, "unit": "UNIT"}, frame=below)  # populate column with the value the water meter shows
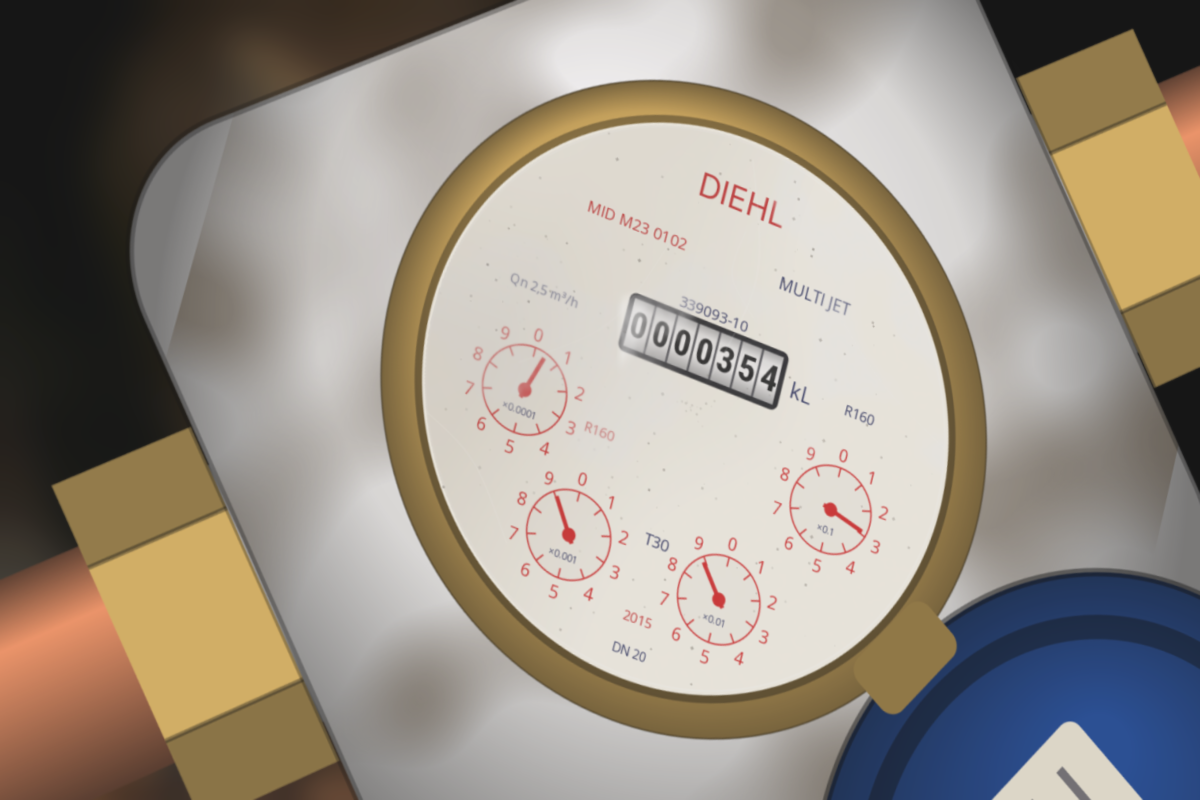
{"value": 354.2890, "unit": "kL"}
